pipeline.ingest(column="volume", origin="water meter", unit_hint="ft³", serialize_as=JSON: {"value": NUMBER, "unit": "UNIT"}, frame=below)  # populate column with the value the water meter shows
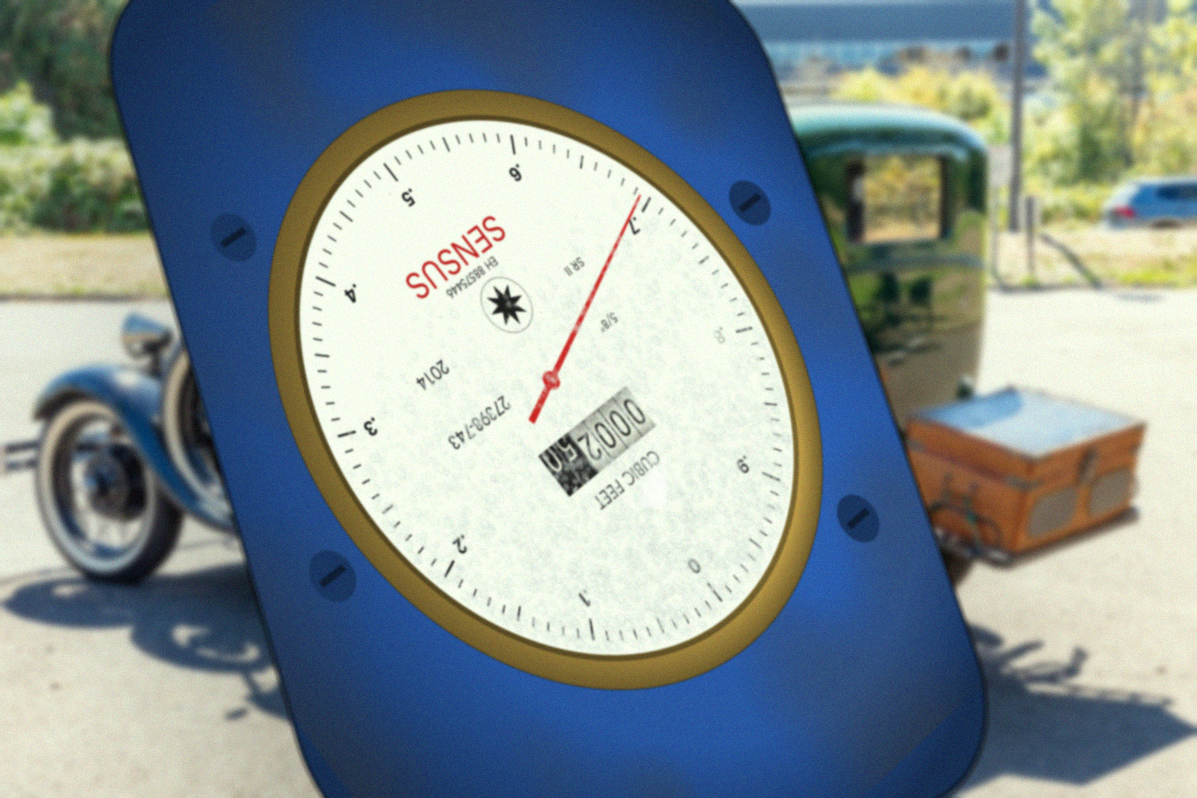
{"value": 249.69, "unit": "ft³"}
